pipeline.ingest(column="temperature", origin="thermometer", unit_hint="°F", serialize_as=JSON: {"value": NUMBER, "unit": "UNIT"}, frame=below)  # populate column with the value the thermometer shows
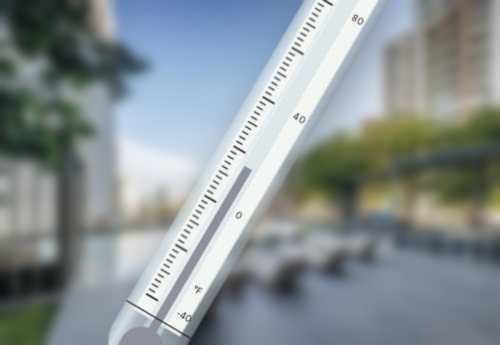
{"value": 16, "unit": "°F"}
